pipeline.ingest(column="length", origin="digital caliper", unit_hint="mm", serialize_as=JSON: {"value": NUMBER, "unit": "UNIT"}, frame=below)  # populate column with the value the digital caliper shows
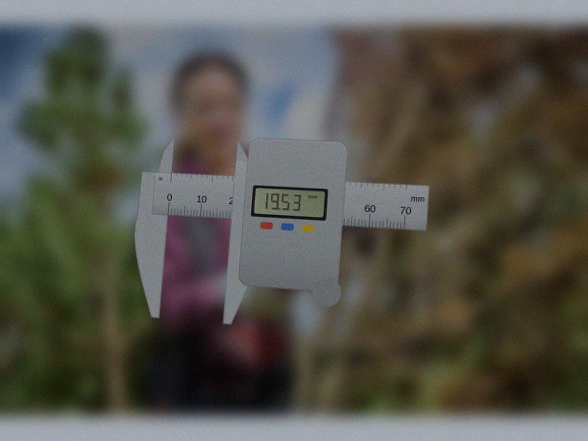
{"value": 19.53, "unit": "mm"}
